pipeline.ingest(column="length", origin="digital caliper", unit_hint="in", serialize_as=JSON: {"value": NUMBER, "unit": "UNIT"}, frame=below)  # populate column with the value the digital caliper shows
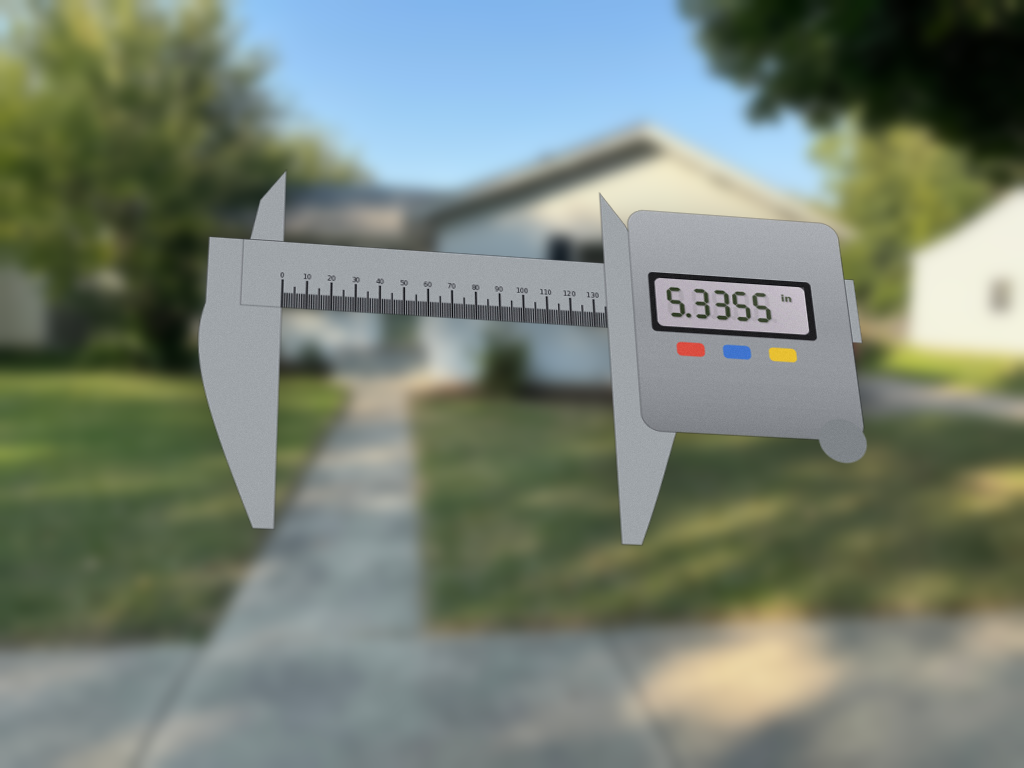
{"value": 5.3355, "unit": "in"}
